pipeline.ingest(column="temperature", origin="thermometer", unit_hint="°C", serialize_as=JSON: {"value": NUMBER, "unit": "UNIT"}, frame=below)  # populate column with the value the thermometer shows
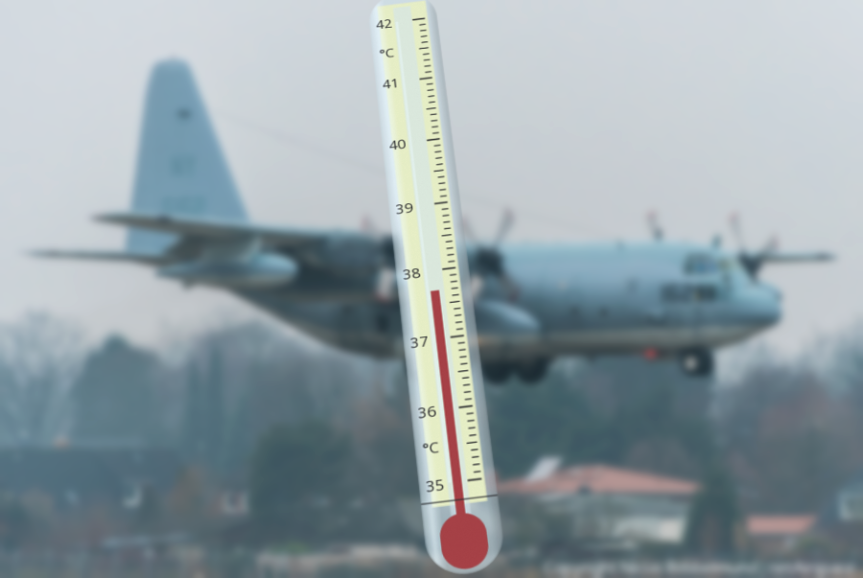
{"value": 37.7, "unit": "°C"}
